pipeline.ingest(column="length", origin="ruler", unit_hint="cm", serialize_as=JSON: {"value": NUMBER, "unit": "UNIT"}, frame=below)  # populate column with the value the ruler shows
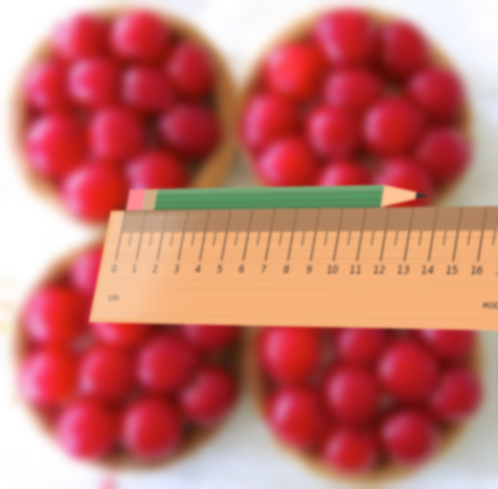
{"value": 13.5, "unit": "cm"}
